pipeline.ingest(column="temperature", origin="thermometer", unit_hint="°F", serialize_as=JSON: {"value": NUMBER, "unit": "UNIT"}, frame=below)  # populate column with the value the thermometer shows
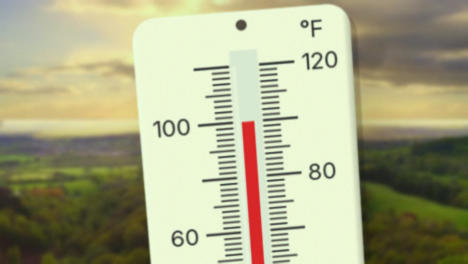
{"value": 100, "unit": "°F"}
